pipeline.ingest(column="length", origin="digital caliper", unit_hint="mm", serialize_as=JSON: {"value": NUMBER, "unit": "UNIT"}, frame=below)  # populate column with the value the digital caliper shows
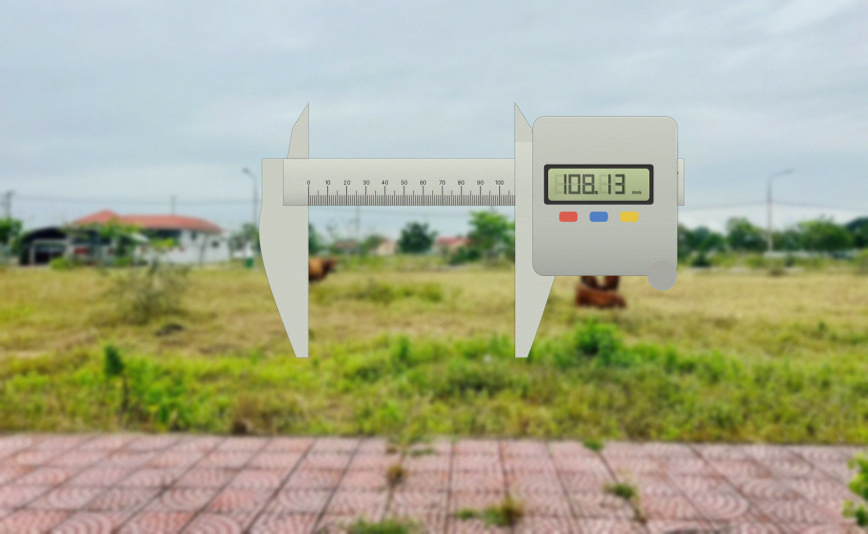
{"value": 108.13, "unit": "mm"}
